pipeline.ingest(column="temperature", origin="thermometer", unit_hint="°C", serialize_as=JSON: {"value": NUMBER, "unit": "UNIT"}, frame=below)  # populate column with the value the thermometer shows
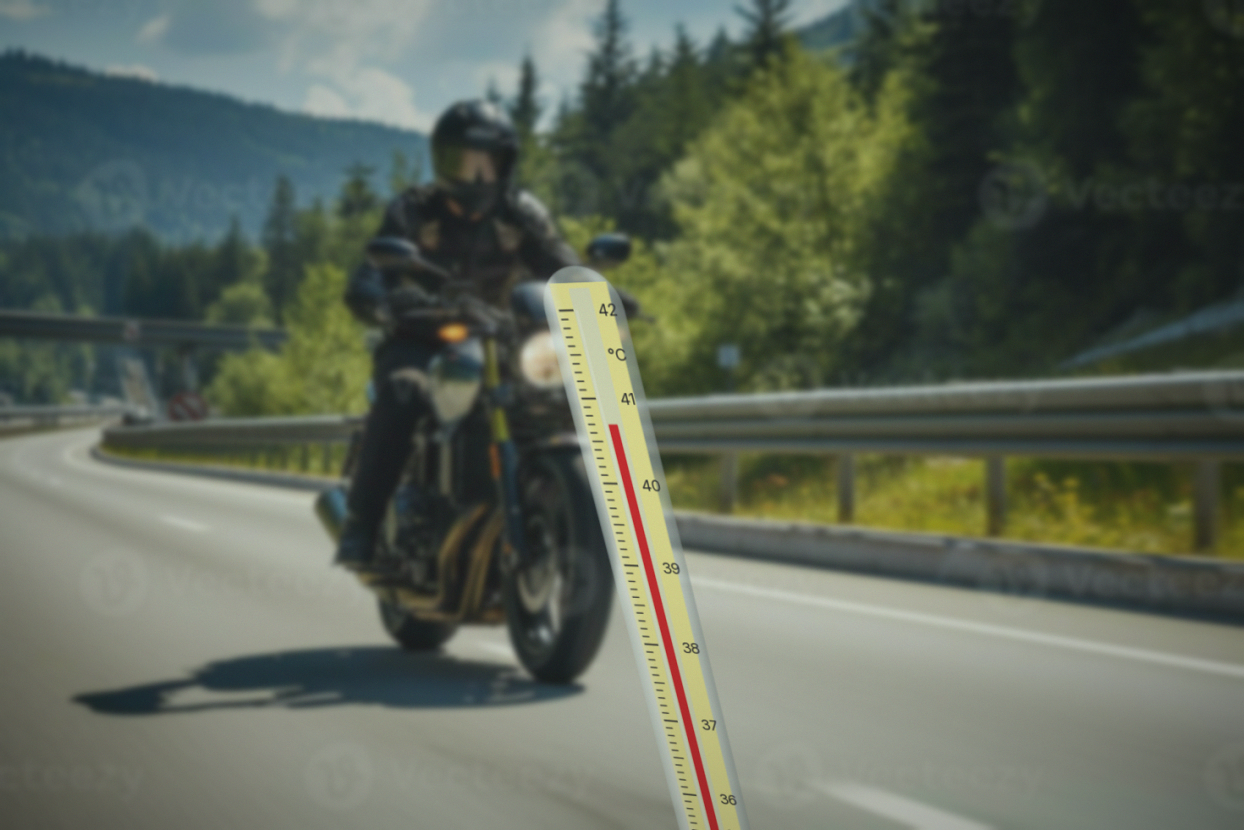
{"value": 40.7, "unit": "°C"}
